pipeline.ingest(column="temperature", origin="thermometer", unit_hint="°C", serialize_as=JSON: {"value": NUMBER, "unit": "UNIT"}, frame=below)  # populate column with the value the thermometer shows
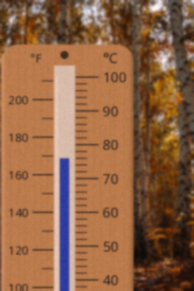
{"value": 76, "unit": "°C"}
